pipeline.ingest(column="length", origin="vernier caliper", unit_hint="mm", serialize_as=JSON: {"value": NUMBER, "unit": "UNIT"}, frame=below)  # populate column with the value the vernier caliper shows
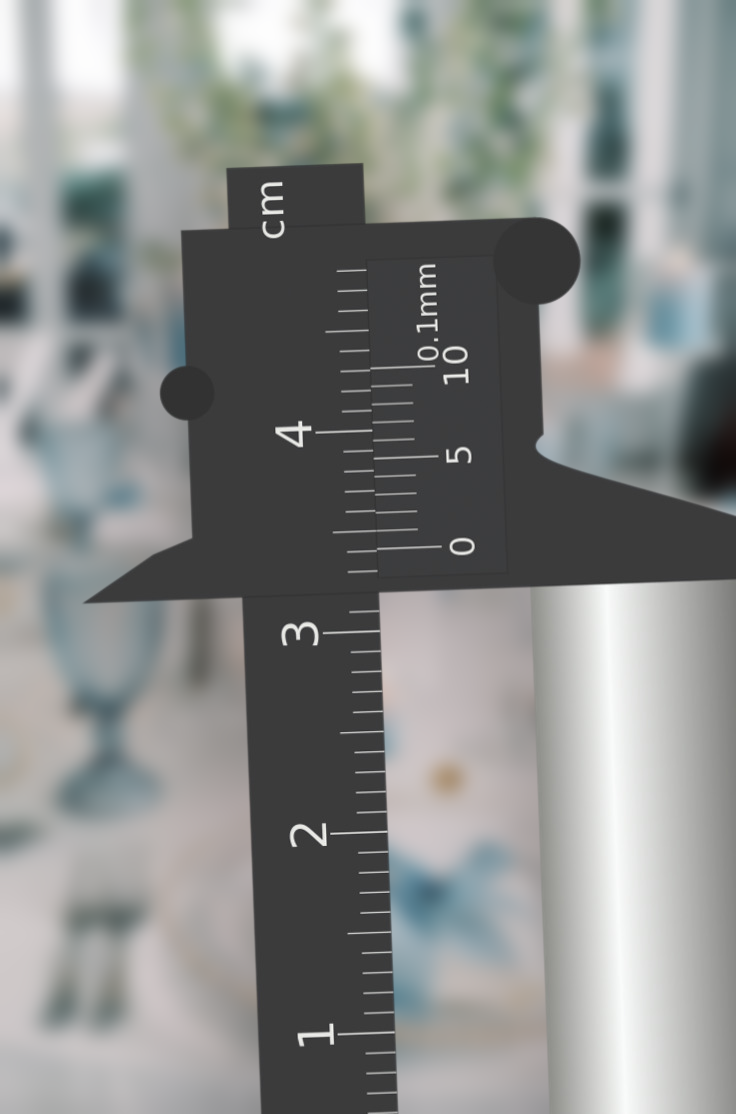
{"value": 34.1, "unit": "mm"}
